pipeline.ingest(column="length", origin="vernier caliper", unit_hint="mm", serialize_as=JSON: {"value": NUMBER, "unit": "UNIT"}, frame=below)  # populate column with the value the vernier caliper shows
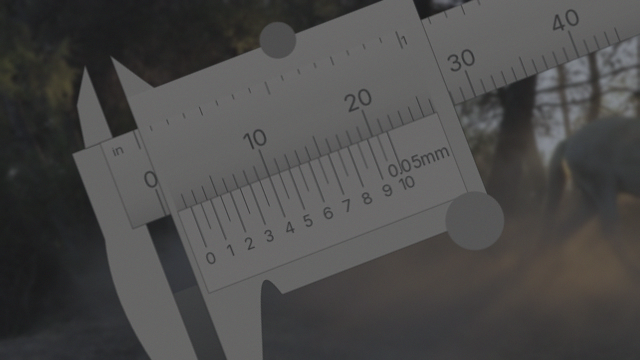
{"value": 2.4, "unit": "mm"}
